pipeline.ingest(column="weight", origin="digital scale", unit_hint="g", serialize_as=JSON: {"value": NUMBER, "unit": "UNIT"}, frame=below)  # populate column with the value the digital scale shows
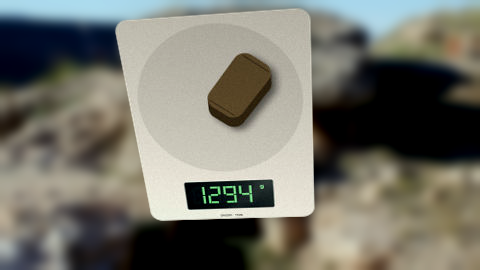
{"value": 1294, "unit": "g"}
